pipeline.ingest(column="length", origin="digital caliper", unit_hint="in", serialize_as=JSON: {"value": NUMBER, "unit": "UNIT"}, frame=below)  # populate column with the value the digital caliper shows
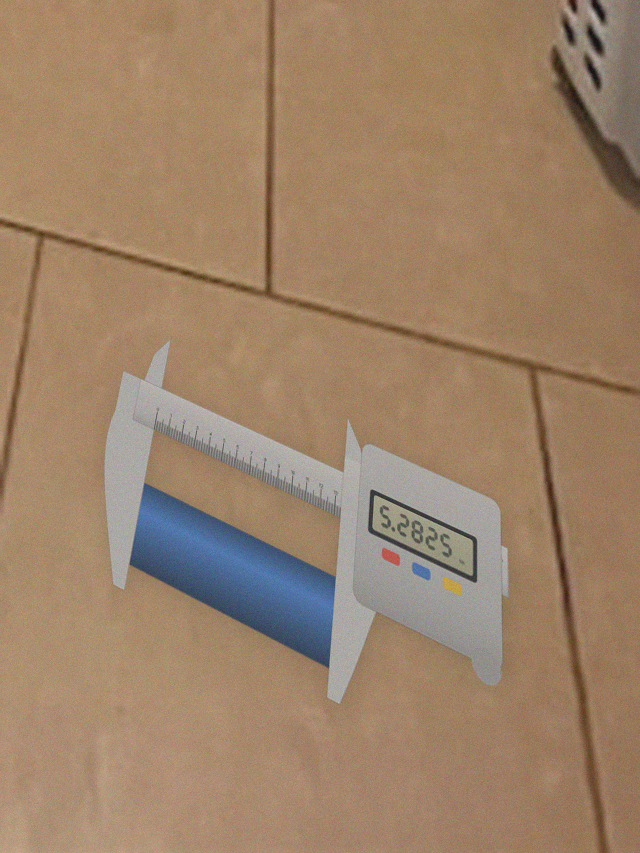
{"value": 5.2825, "unit": "in"}
